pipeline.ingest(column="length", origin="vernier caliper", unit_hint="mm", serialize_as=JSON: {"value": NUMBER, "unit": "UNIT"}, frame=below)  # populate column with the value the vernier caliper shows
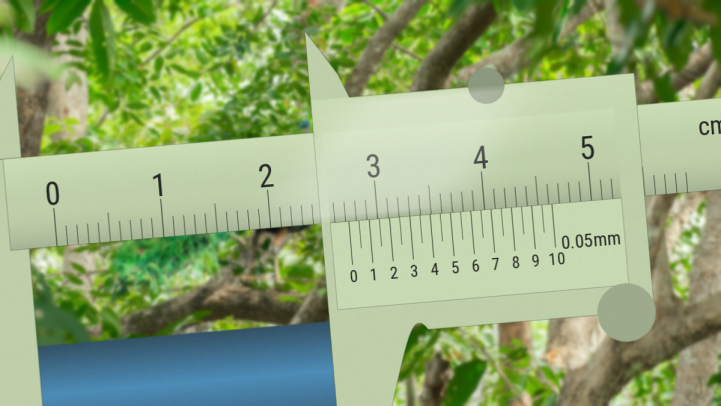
{"value": 27.3, "unit": "mm"}
